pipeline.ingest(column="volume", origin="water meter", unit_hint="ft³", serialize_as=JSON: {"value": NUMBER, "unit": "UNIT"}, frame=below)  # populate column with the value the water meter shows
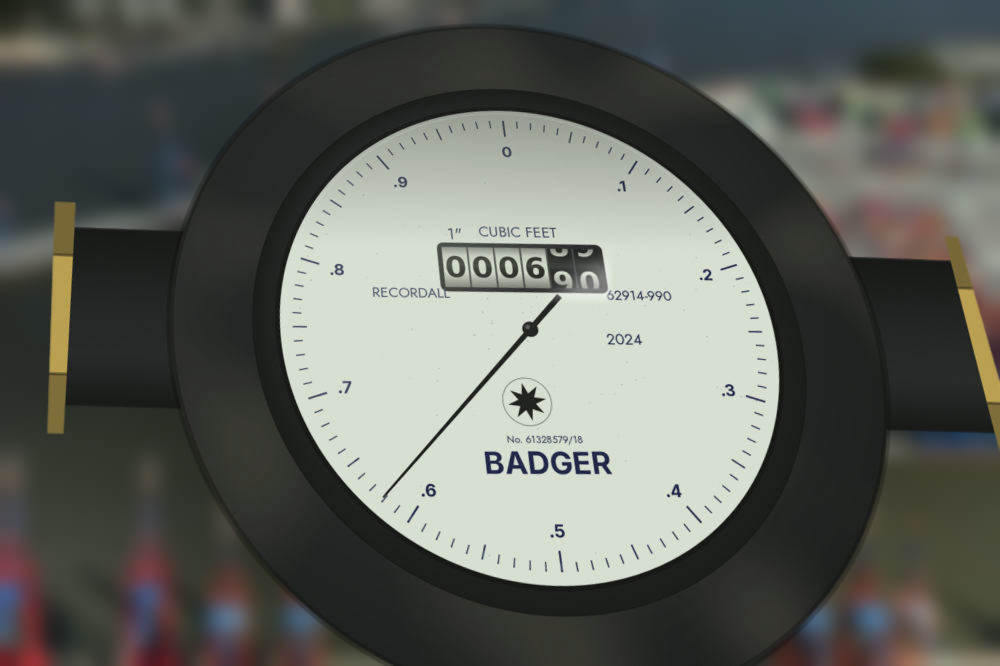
{"value": 689.62, "unit": "ft³"}
